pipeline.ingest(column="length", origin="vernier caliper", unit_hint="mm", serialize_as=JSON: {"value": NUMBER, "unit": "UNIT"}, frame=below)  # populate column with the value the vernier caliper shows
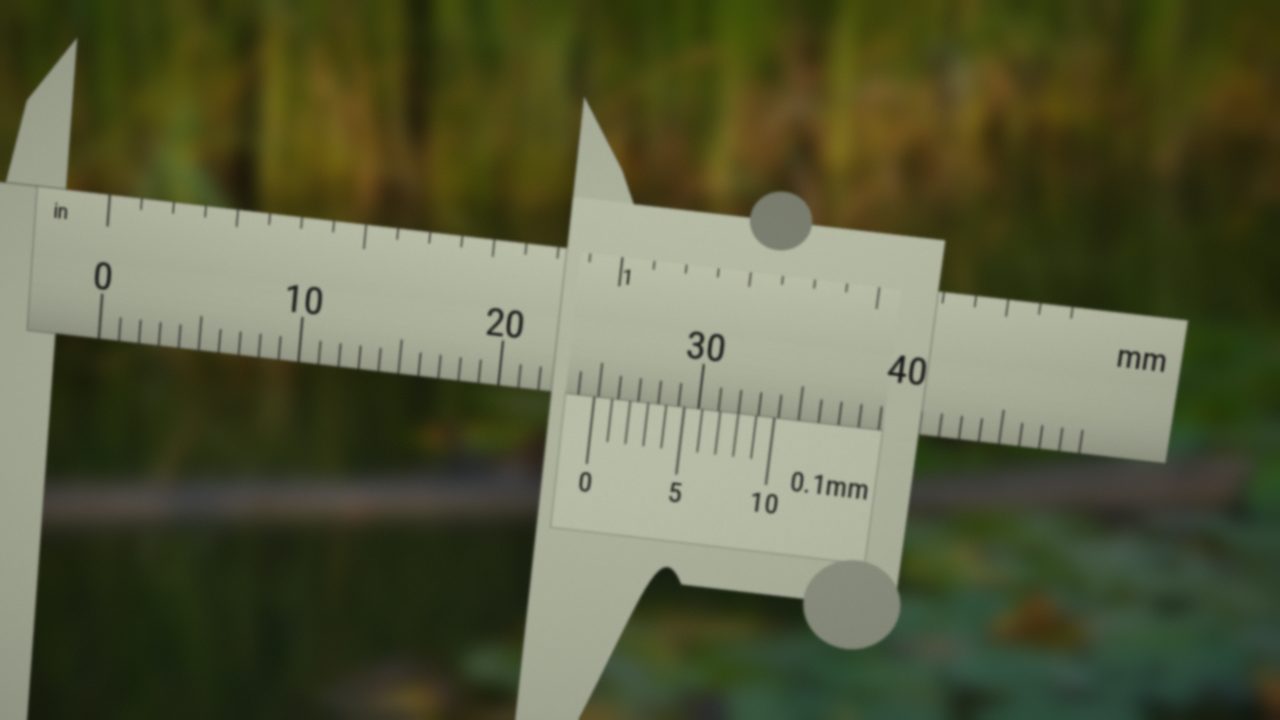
{"value": 24.8, "unit": "mm"}
